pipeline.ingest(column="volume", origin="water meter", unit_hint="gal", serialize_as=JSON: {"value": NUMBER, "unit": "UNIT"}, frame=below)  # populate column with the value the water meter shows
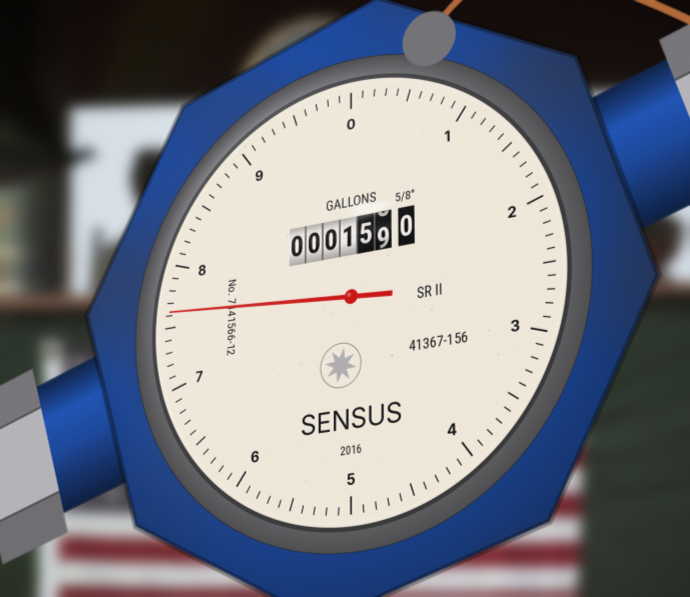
{"value": 1587.6, "unit": "gal"}
